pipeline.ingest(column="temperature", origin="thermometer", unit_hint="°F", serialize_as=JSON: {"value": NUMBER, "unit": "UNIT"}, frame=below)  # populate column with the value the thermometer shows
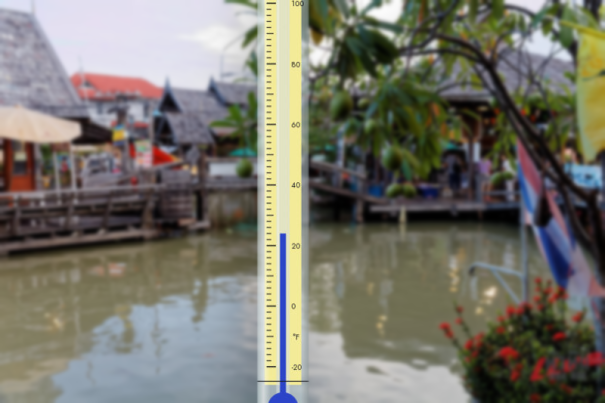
{"value": 24, "unit": "°F"}
